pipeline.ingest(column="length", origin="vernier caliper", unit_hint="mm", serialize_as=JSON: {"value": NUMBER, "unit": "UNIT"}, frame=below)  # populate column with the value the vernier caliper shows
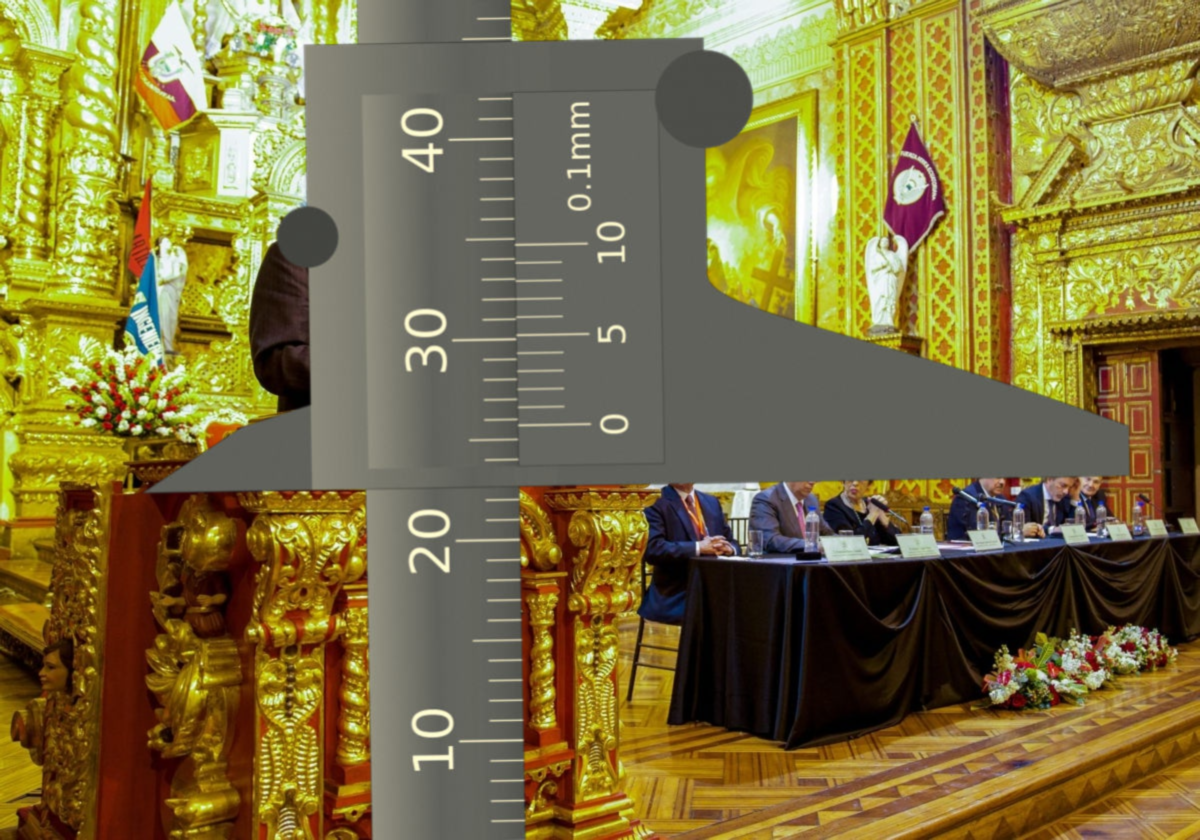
{"value": 25.7, "unit": "mm"}
